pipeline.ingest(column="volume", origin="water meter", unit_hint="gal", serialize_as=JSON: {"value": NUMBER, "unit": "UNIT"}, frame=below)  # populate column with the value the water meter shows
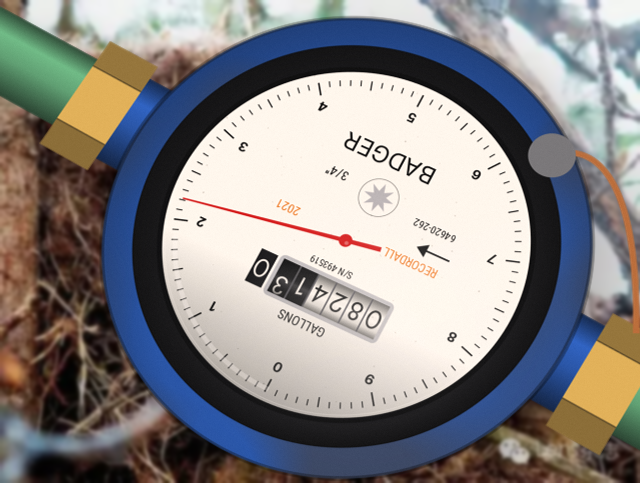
{"value": 824132.2, "unit": "gal"}
